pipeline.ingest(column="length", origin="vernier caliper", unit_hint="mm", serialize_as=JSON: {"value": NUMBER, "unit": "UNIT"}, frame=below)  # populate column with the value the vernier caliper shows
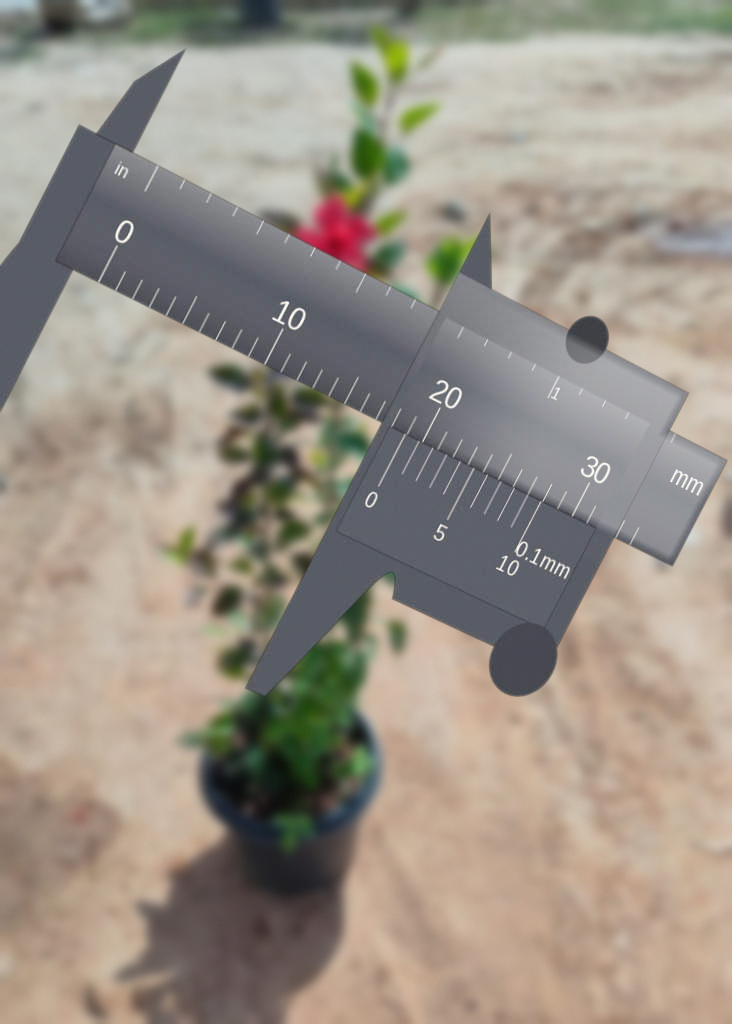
{"value": 18.9, "unit": "mm"}
